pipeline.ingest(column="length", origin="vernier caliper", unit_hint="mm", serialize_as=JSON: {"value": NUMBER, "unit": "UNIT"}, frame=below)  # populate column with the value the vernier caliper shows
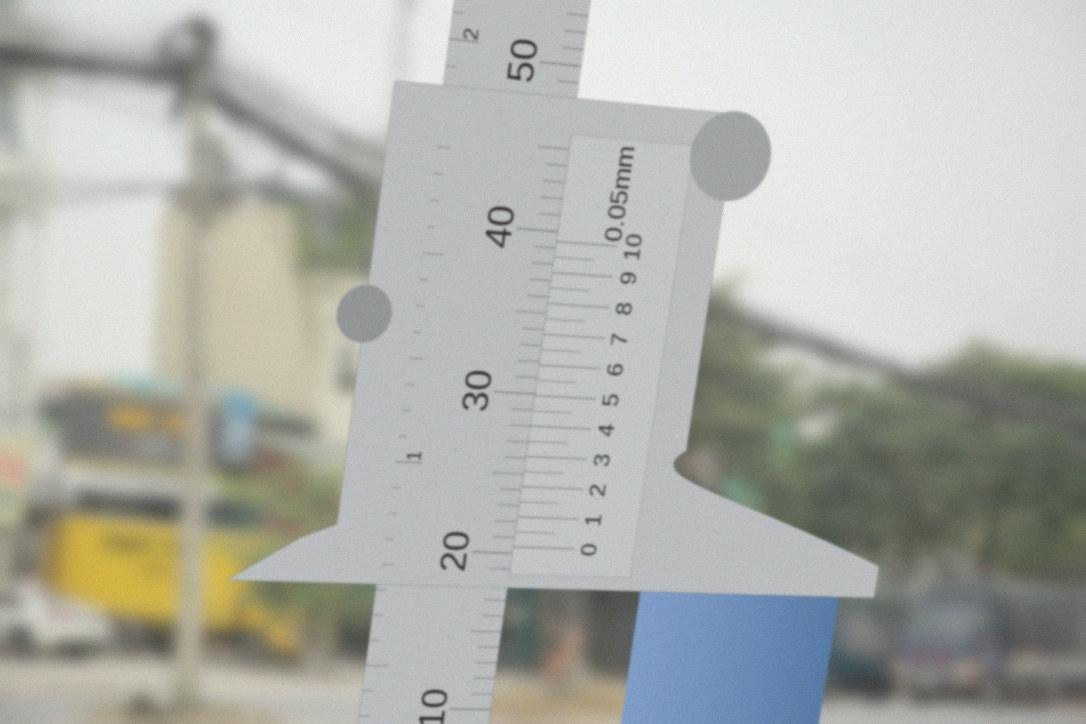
{"value": 20.4, "unit": "mm"}
